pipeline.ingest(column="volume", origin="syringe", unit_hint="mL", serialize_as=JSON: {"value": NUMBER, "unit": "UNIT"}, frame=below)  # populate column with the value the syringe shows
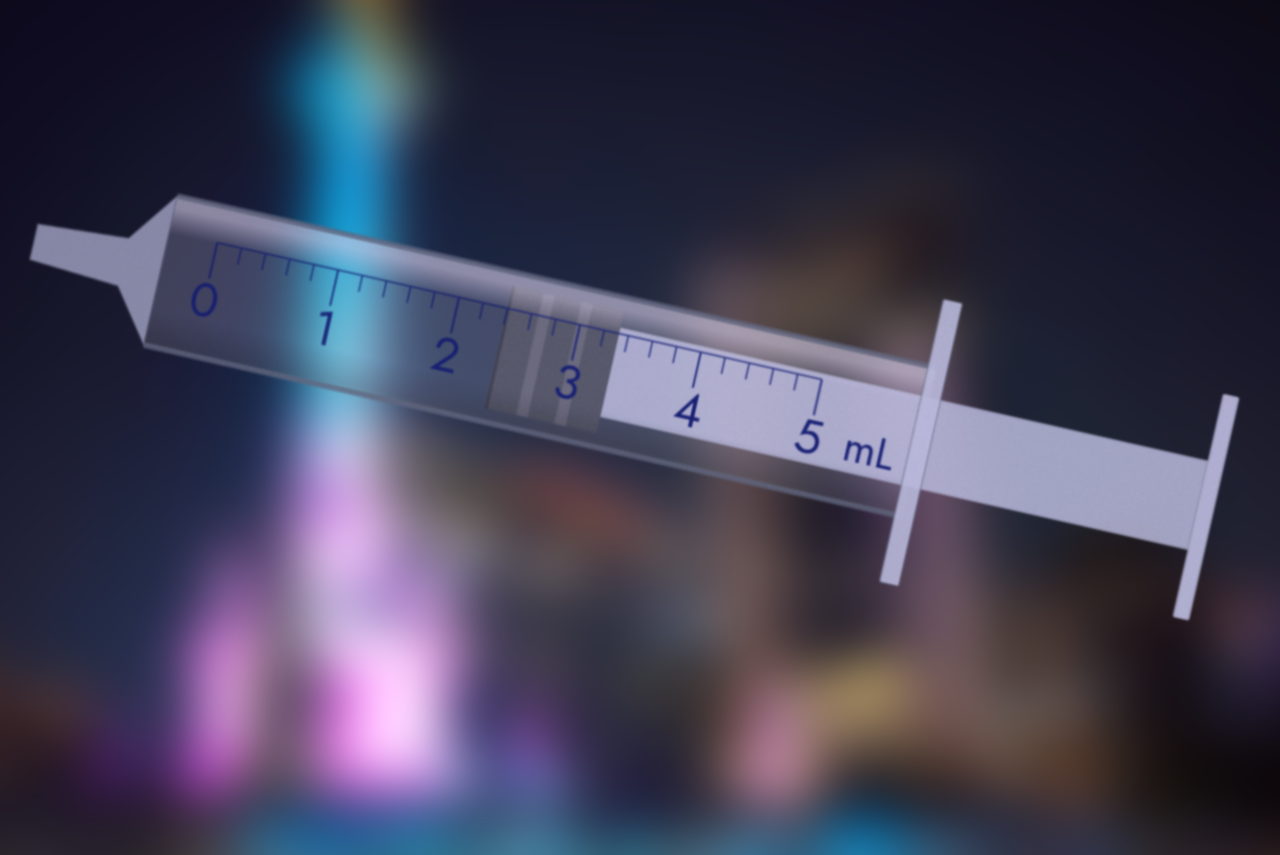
{"value": 2.4, "unit": "mL"}
